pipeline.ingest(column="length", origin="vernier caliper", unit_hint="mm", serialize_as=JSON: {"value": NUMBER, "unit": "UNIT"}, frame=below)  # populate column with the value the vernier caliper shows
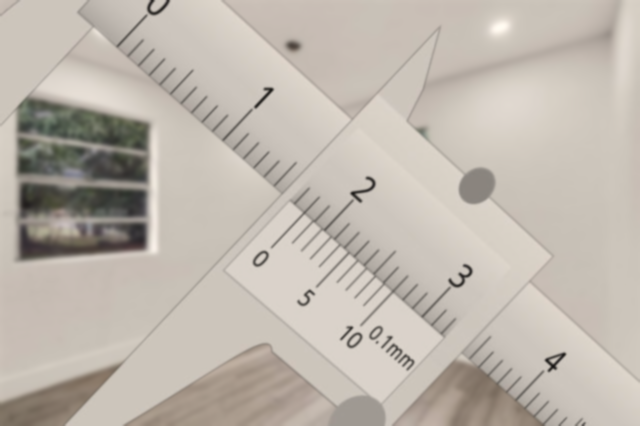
{"value": 18.0, "unit": "mm"}
